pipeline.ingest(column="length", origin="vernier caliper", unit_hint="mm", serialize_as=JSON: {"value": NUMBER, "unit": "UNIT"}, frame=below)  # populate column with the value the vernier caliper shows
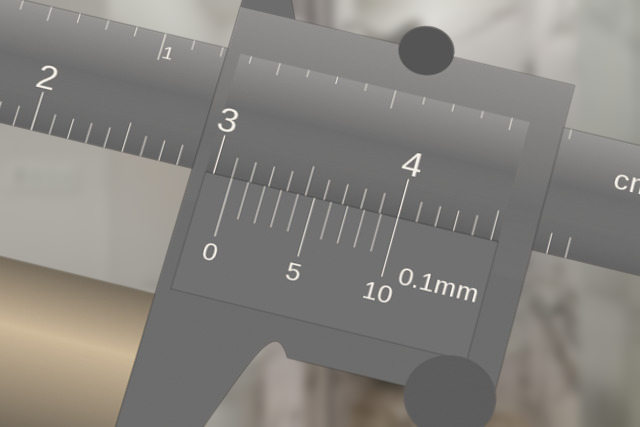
{"value": 31.0, "unit": "mm"}
